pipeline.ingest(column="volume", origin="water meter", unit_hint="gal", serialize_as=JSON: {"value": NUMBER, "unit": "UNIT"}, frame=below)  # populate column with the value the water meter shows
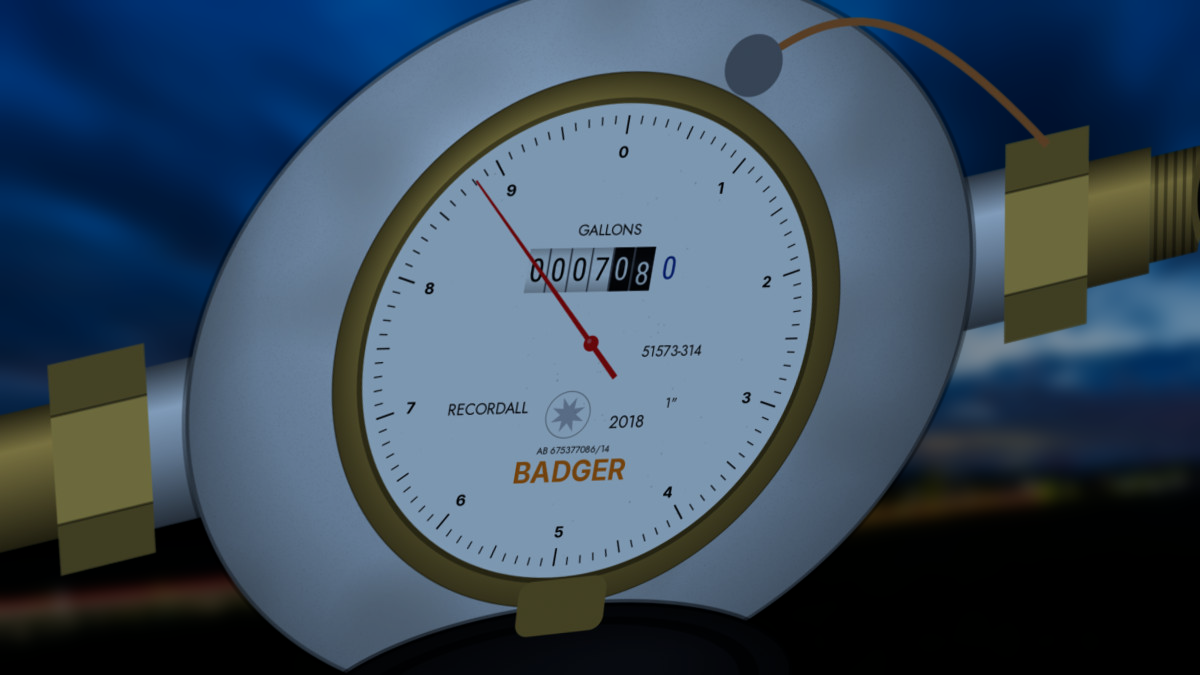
{"value": 7078.8, "unit": "gal"}
